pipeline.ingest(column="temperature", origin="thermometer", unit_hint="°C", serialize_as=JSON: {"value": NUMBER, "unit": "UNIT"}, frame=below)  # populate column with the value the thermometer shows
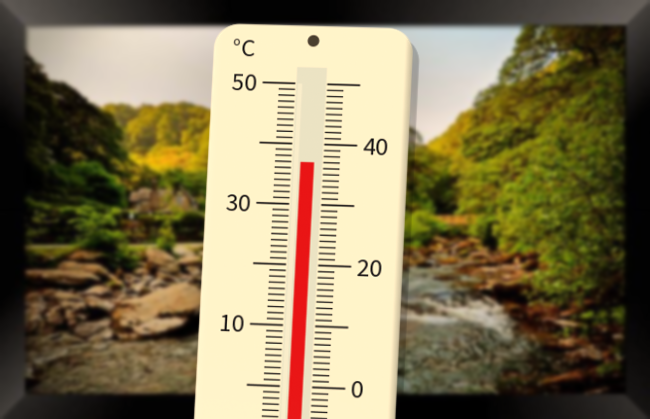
{"value": 37, "unit": "°C"}
